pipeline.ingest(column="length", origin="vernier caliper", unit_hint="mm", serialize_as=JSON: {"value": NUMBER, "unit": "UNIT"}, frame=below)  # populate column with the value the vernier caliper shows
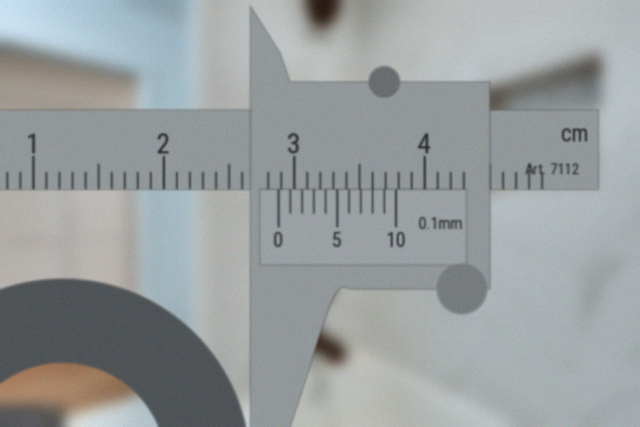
{"value": 28.8, "unit": "mm"}
